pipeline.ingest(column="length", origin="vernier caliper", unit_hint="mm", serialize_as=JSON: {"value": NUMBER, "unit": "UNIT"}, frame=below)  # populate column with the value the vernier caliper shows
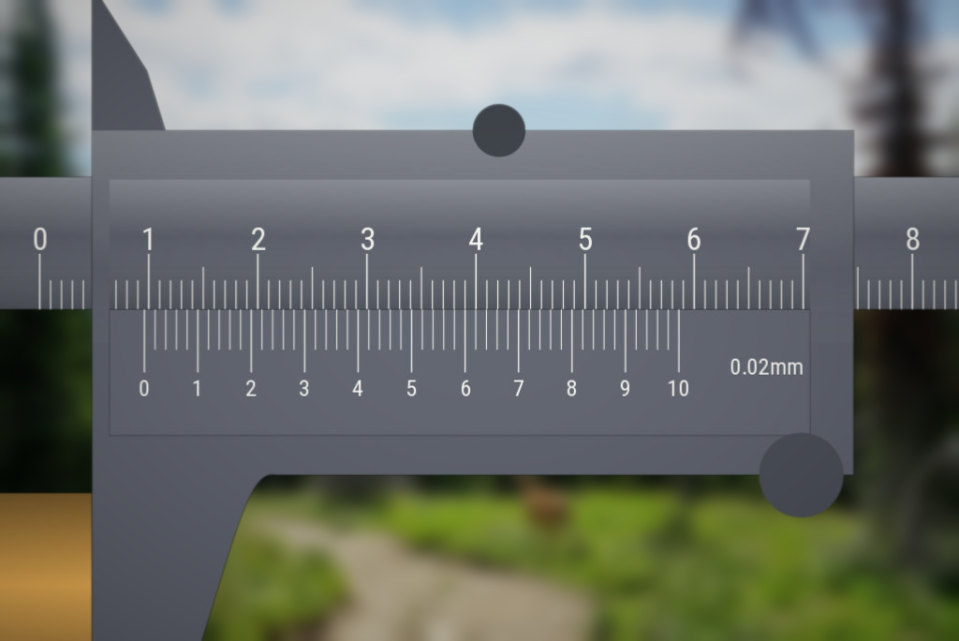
{"value": 9.6, "unit": "mm"}
